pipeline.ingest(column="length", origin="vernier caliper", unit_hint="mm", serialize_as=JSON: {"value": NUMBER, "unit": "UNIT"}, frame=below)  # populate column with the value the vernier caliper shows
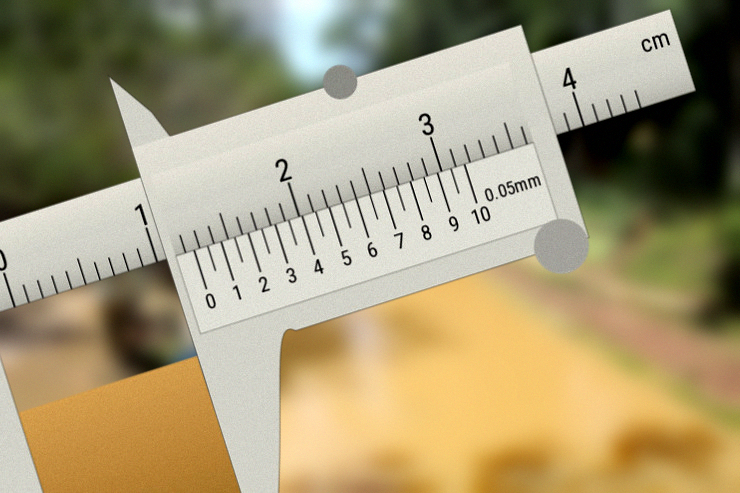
{"value": 12.6, "unit": "mm"}
